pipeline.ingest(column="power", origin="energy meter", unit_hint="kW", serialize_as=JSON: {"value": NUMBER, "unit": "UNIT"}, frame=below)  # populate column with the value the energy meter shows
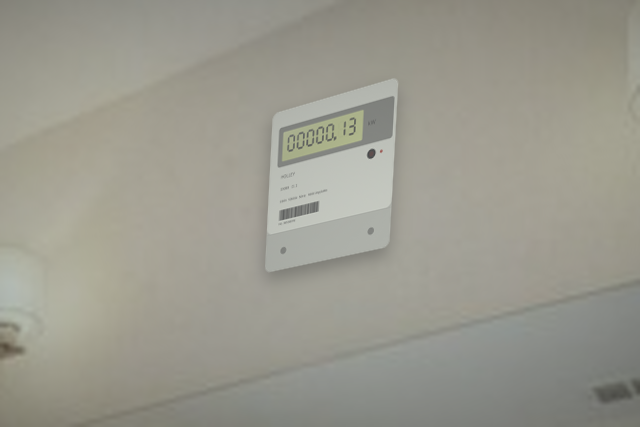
{"value": 0.13, "unit": "kW"}
